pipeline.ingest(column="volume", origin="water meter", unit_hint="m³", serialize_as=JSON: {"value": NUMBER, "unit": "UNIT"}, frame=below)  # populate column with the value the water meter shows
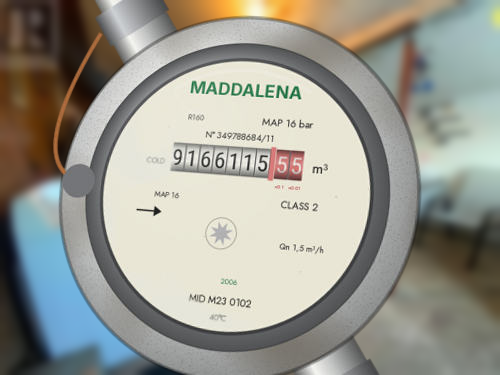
{"value": 9166115.55, "unit": "m³"}
